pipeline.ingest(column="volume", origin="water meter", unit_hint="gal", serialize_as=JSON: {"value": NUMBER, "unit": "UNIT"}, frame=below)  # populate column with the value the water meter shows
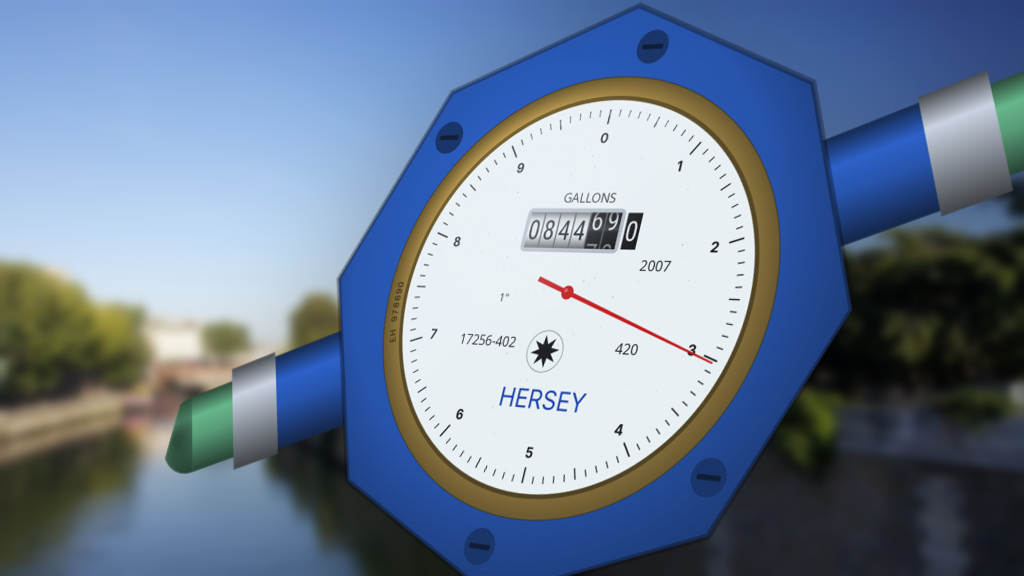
{"value": 844693.0, "unit": "gal"}
